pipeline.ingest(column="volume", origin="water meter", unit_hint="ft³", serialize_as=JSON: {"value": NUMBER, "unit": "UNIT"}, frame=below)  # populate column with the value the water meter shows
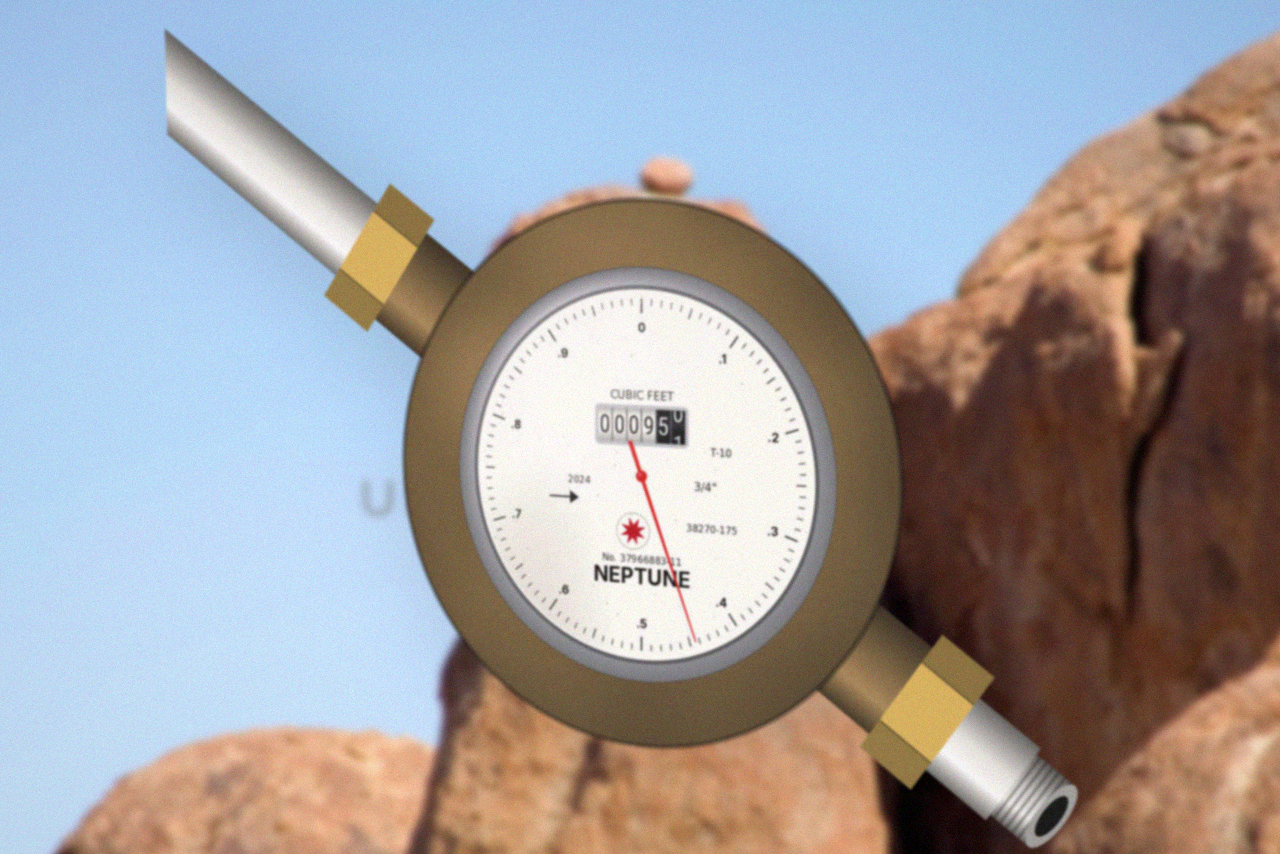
{"value": 950.44, "unit": "ft³"}
